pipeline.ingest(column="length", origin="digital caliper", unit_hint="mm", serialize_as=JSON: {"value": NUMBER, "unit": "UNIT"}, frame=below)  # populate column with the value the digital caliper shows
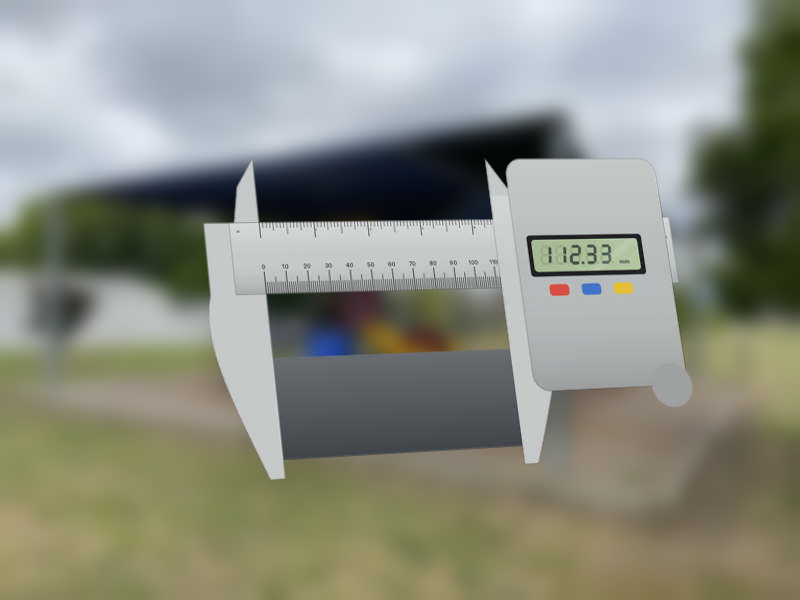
{"value": 112.33, "unit": "mm"}
